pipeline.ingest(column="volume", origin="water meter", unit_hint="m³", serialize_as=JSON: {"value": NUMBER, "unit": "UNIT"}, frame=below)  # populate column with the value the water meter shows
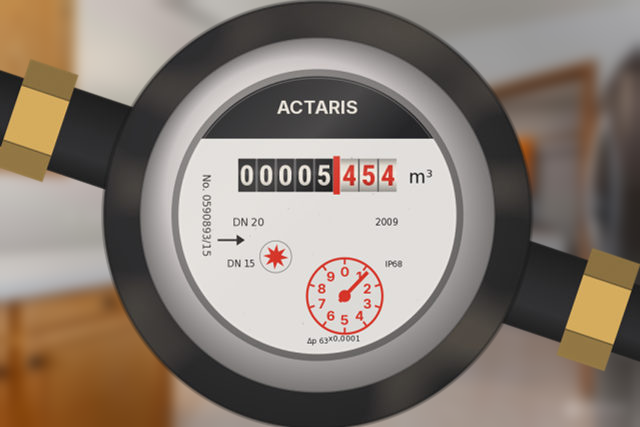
{"value": 5.4541, "unit": "m³"}
